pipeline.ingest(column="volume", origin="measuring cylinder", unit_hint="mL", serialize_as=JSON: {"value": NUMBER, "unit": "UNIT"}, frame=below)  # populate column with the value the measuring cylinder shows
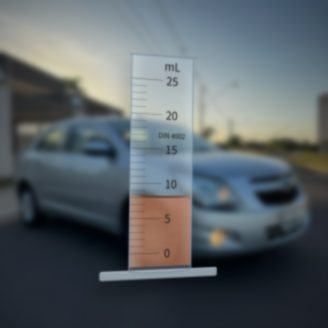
{"value": 8, "unit": "mL"}
